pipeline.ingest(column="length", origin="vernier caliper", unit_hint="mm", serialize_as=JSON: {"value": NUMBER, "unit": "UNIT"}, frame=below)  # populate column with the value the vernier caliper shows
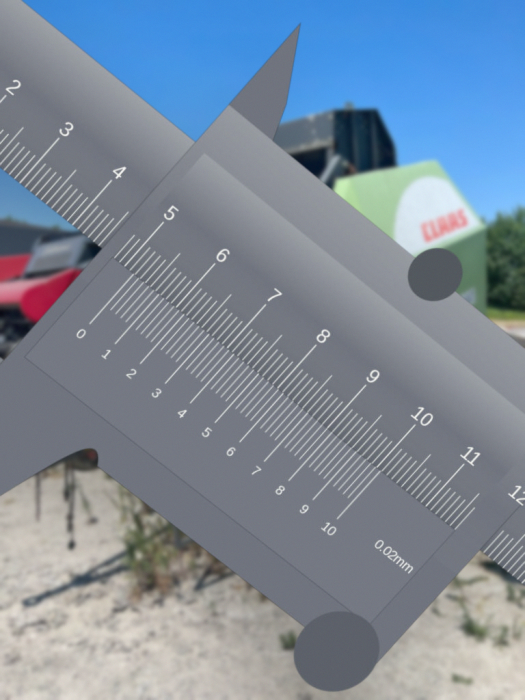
{"value": 51.8, "unit": "mm"}
